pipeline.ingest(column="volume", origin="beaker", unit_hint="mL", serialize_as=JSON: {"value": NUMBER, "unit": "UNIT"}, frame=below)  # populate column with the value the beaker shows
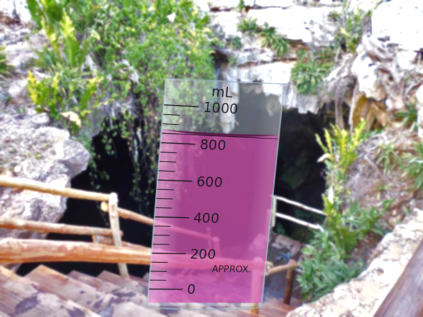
{"value": 850, "unit": "mL"}
